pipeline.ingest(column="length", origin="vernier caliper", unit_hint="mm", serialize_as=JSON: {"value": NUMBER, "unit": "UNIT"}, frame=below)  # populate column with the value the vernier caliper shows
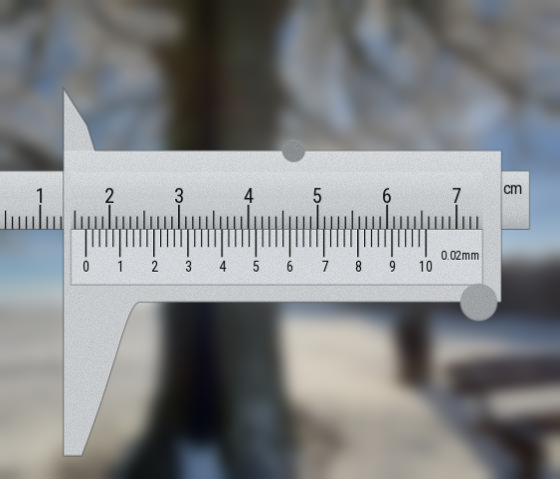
{"value": 16.6, "unit": "mm"}
